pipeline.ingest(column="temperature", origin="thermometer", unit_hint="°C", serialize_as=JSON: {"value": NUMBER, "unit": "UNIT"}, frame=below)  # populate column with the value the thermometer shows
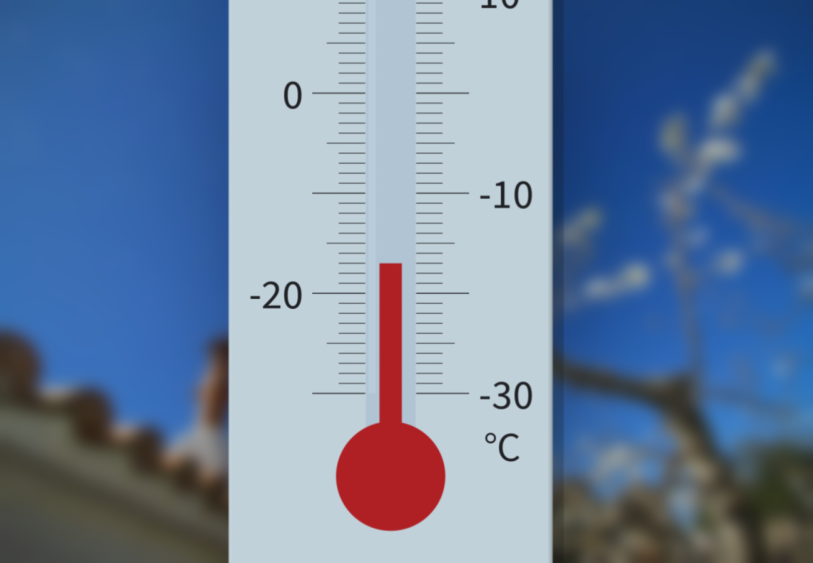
{"value": -17, "unit": "°C"}
